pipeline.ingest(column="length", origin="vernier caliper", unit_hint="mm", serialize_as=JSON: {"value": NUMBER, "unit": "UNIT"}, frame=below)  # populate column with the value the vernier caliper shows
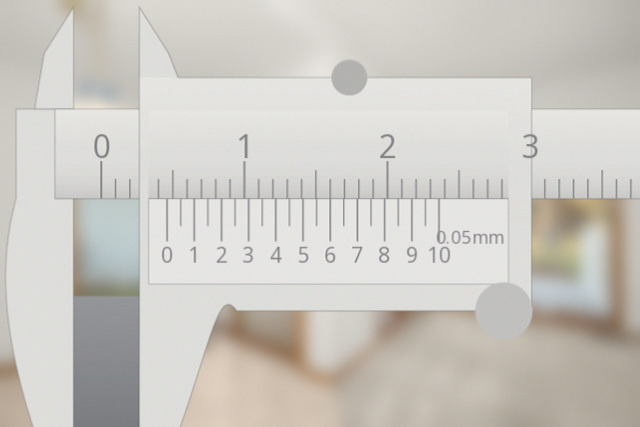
{"value": 4.6, "unit": "mm"}
